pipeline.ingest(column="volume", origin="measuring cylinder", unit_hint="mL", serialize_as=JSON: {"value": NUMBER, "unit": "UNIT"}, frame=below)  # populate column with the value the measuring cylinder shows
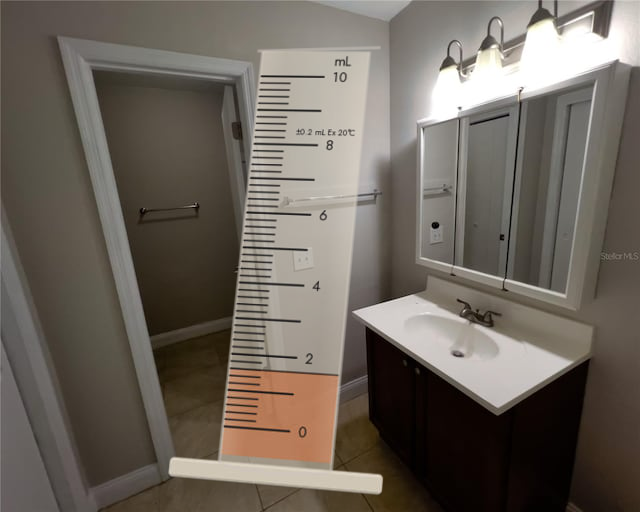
{"value": 1.6, "unit": "mL"}
